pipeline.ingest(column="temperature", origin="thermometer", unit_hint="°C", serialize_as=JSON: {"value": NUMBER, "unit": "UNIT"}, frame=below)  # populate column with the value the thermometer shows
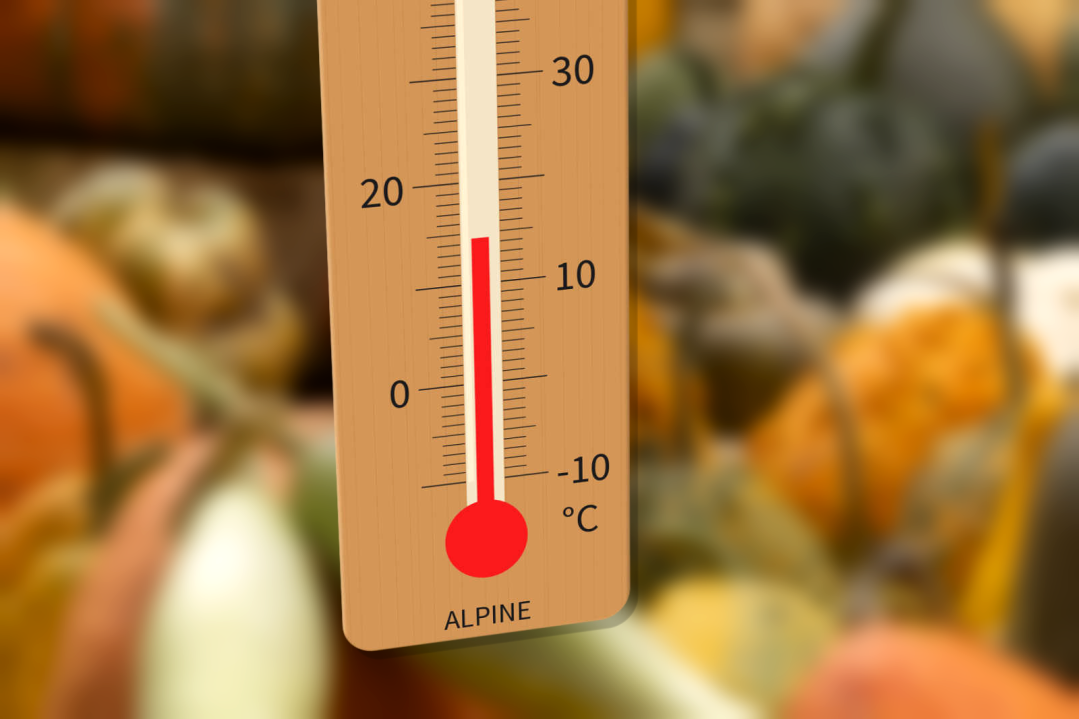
{"value": 14.5, "unit": "°C"}
